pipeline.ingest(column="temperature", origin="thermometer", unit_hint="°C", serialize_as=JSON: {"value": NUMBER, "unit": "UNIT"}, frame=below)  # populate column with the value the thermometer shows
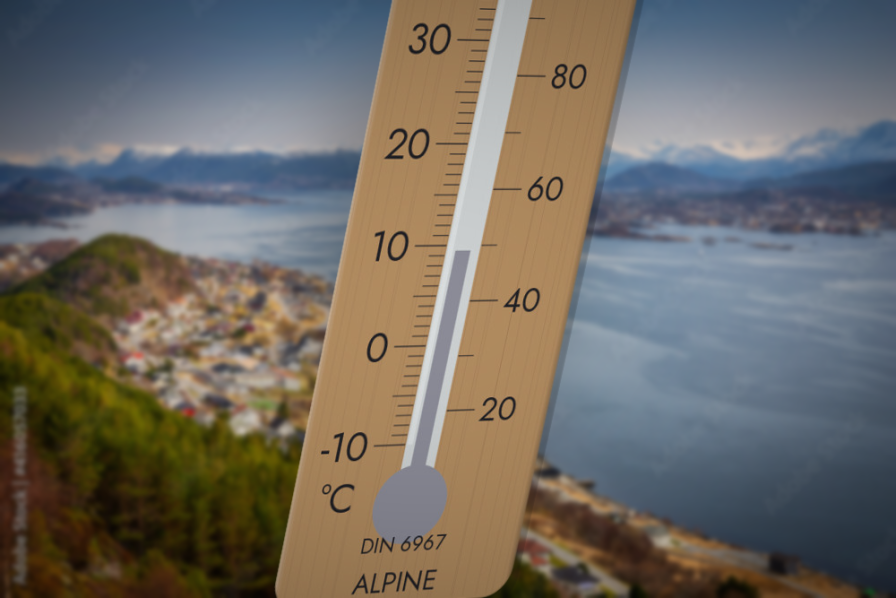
{"value": 9.5, "unit": "°C"}
